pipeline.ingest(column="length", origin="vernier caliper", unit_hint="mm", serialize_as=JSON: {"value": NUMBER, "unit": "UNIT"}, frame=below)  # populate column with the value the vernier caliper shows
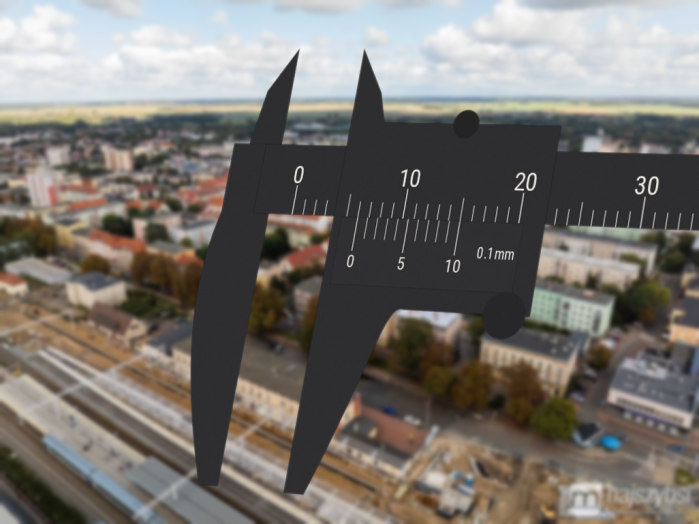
{"value": 6.0, "unit": "mm"}
